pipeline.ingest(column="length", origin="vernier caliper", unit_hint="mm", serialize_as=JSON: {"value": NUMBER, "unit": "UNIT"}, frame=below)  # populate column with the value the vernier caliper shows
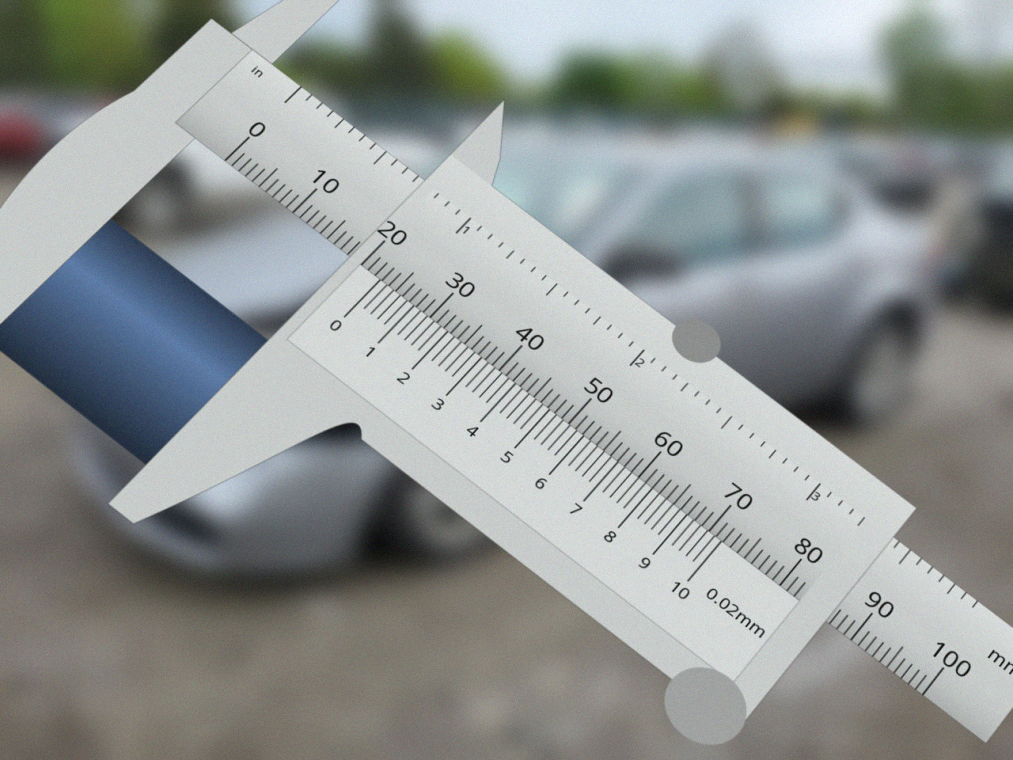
{"value": 22.8, "unit": "mm"}
